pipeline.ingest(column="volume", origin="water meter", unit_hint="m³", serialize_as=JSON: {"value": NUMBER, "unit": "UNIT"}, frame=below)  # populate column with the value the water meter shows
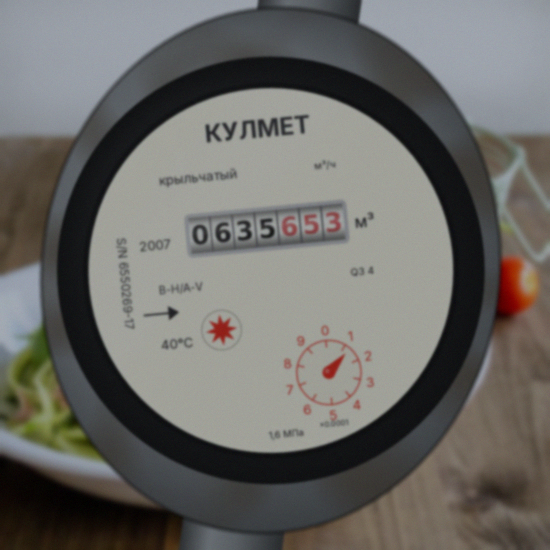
{"value": 635.6531, "unit": "m³"}
